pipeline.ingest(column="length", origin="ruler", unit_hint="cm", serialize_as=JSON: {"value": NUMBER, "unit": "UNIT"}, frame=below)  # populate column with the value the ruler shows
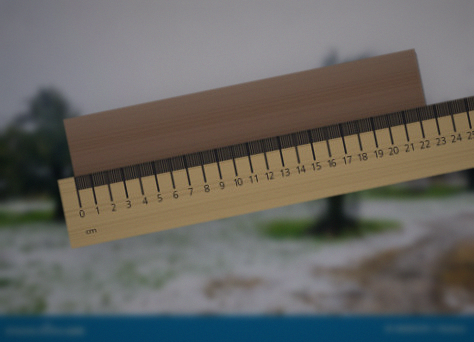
{"value": 22.5, "unit": "cm"}
